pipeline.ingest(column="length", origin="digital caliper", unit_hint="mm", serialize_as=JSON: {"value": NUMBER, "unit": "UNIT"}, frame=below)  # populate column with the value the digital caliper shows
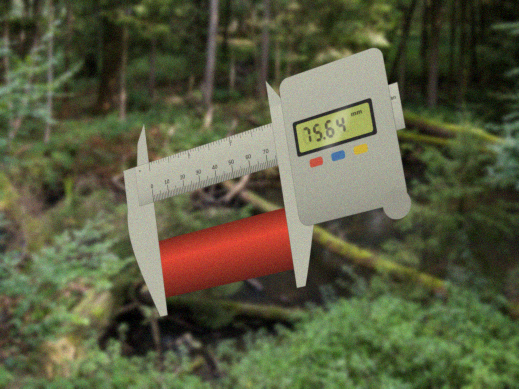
{"value": 75.64, "unit": "mm"}
